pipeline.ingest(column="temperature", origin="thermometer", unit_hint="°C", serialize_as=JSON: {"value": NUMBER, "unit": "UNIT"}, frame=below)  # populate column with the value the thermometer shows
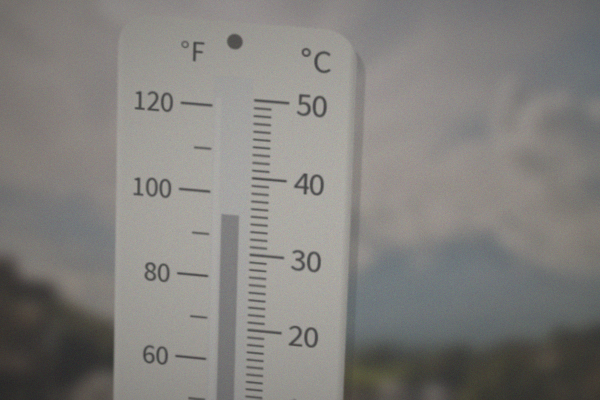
{"value": 35, "unit": "°C"}
